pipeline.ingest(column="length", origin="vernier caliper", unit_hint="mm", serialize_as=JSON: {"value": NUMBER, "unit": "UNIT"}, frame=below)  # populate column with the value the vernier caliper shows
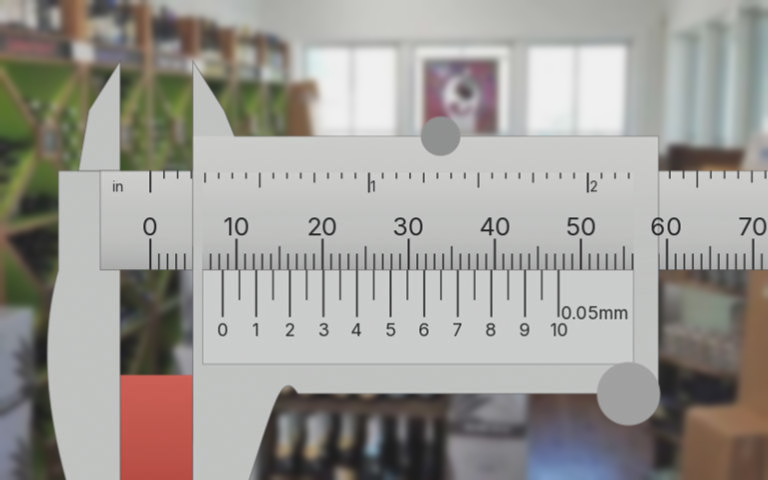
{"value": 8.4, "unit": "mm"}
